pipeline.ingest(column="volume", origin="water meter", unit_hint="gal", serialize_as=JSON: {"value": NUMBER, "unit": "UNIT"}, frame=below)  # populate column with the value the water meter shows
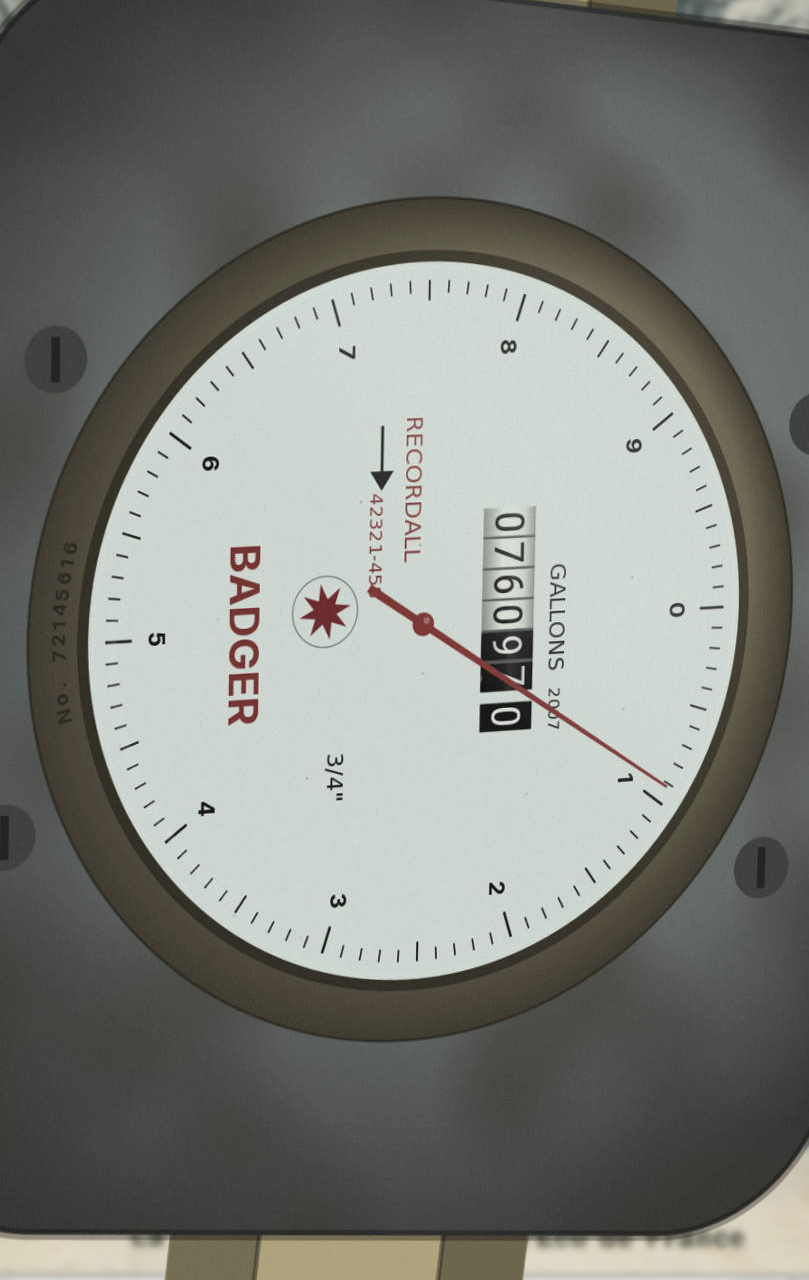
{"value": 760970.9, "unit": "gal"}
